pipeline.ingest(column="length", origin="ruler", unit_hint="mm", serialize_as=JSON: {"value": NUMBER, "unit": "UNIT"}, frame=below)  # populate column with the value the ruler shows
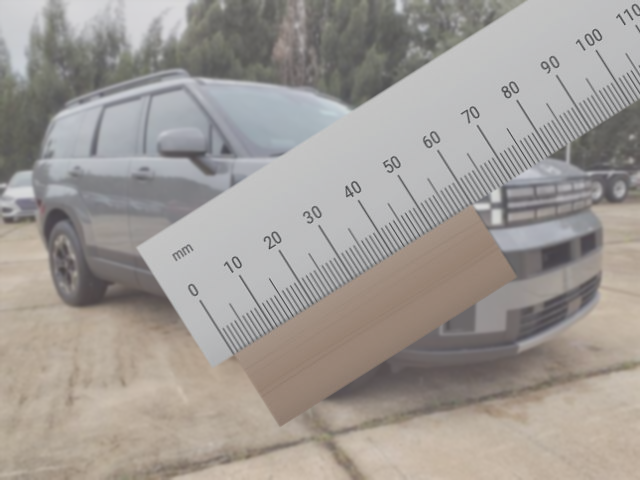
{"value": 60, "unit": "mm"}
